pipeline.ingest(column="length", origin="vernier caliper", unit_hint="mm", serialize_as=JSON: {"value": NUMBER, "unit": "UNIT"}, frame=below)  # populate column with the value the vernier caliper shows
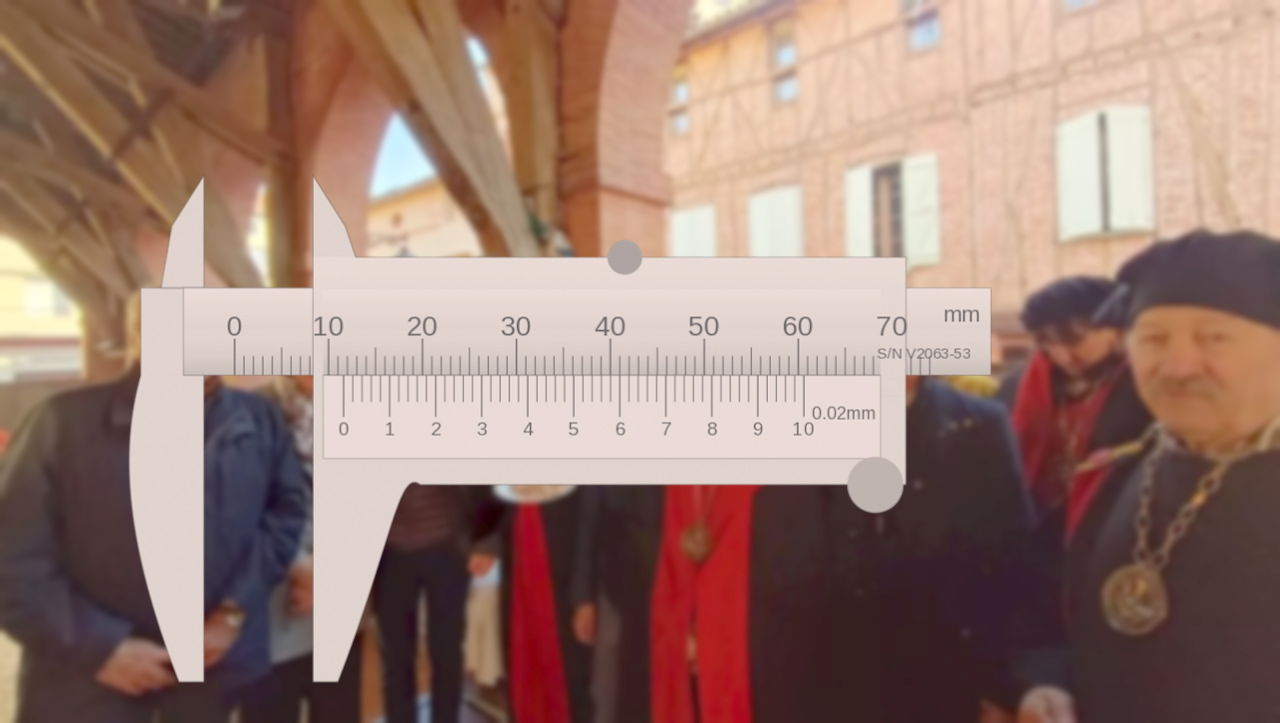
{"value": 11.6, "unit": "mm"}
